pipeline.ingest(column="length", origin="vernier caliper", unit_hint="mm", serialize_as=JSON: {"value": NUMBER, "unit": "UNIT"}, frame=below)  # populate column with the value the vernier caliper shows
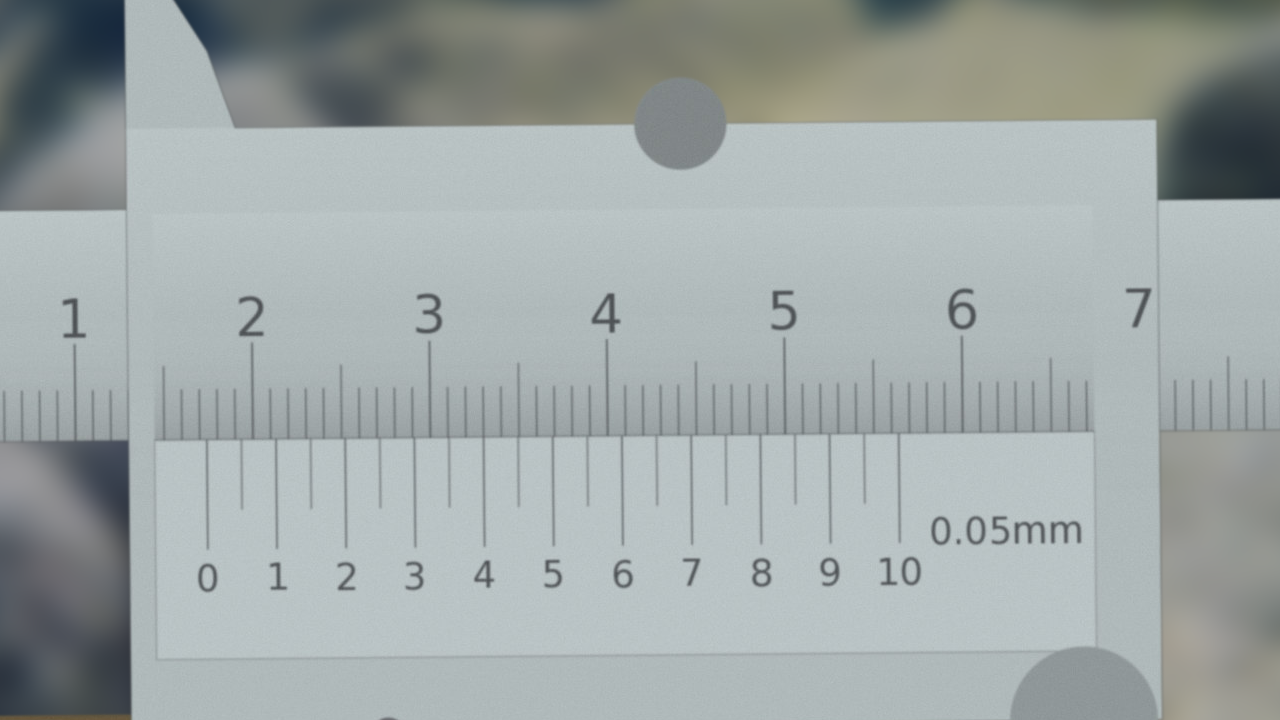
{"value": 17.4, "unit": "mm"}
